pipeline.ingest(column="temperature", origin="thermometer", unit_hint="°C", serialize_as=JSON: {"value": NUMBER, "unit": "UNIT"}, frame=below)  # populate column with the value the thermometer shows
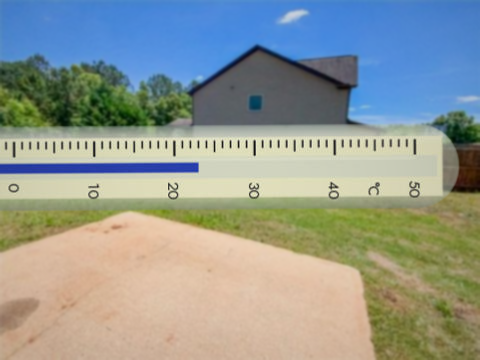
{"value": 23, "unit": "°C"}
